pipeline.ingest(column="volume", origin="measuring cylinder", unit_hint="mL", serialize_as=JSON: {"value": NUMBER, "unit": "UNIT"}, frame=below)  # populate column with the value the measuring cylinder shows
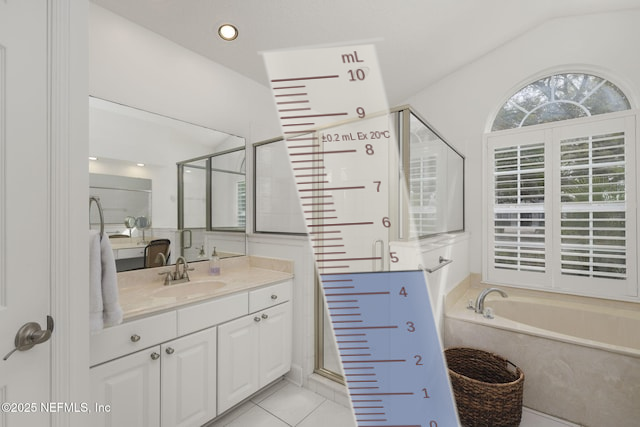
{"value": 4.6, "unit": "mL"}
